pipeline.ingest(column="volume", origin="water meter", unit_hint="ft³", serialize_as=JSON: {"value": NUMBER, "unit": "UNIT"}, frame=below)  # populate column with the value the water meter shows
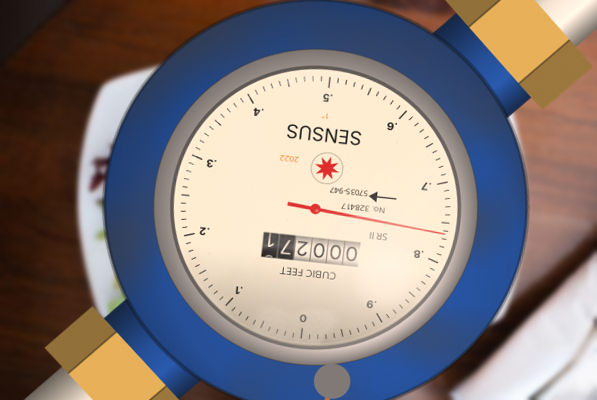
{"value": 270.76, "unit": "ft³"}
